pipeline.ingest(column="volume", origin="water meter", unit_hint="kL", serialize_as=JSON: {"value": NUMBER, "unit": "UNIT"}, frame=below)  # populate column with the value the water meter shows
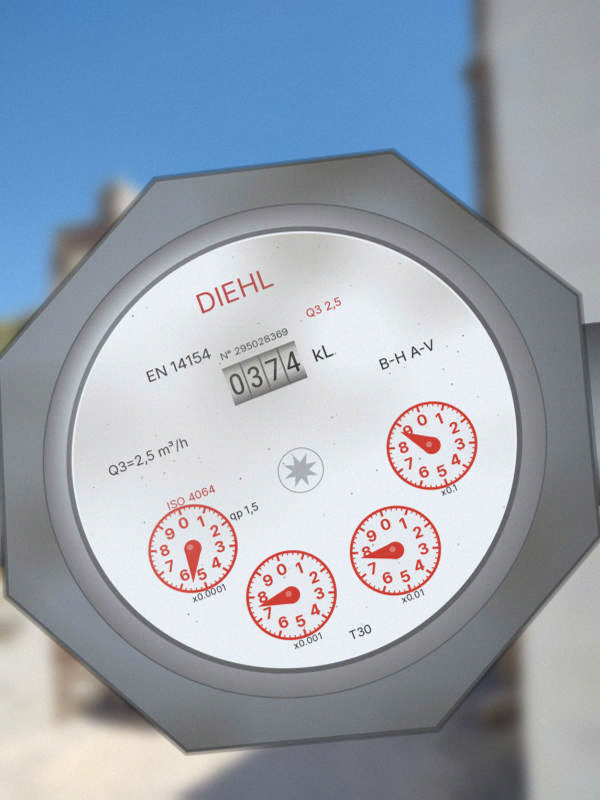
{"value": 374.8775, "unit": "kL"}
